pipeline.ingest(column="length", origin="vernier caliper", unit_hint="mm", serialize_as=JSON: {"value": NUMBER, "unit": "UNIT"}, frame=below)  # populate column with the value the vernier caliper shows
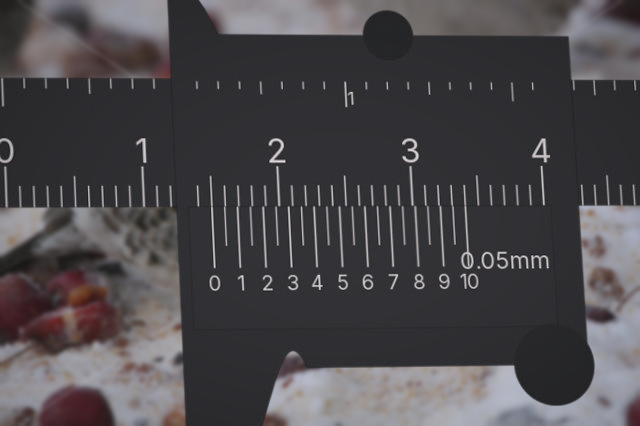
{"value": 15.0, "unit": "mm"}
